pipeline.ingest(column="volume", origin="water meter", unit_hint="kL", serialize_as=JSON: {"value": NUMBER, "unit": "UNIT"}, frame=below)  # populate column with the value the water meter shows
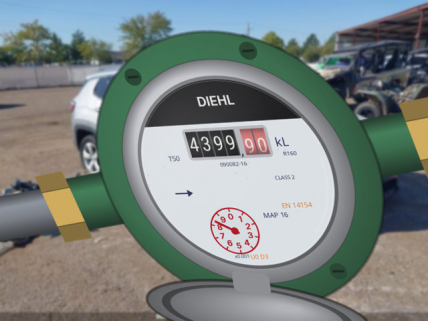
{"value": 4399.898, "unit": "kL"}
